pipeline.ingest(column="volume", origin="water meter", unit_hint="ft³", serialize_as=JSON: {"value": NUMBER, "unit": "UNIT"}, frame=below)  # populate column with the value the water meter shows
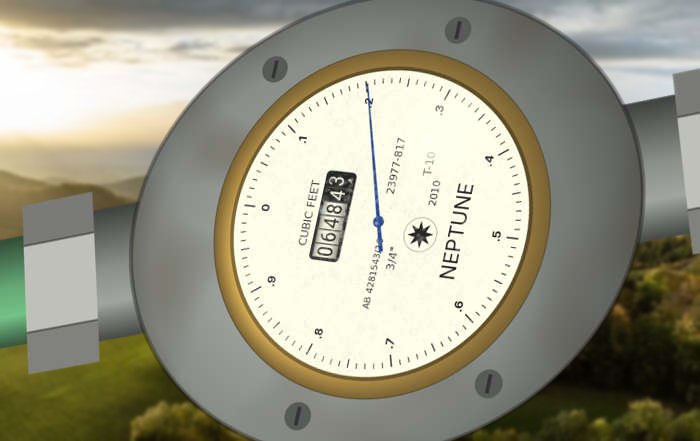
{"value": 64843.20, "unit": "ft³"}
